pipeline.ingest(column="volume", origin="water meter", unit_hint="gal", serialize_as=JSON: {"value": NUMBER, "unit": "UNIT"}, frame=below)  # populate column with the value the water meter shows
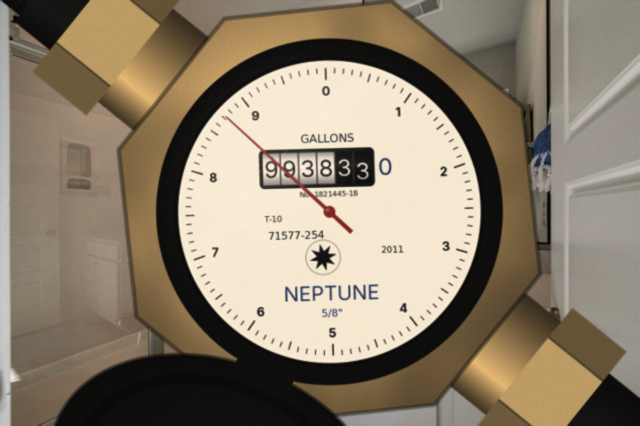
{"value": 9938328.7, "unit": "gal"}
